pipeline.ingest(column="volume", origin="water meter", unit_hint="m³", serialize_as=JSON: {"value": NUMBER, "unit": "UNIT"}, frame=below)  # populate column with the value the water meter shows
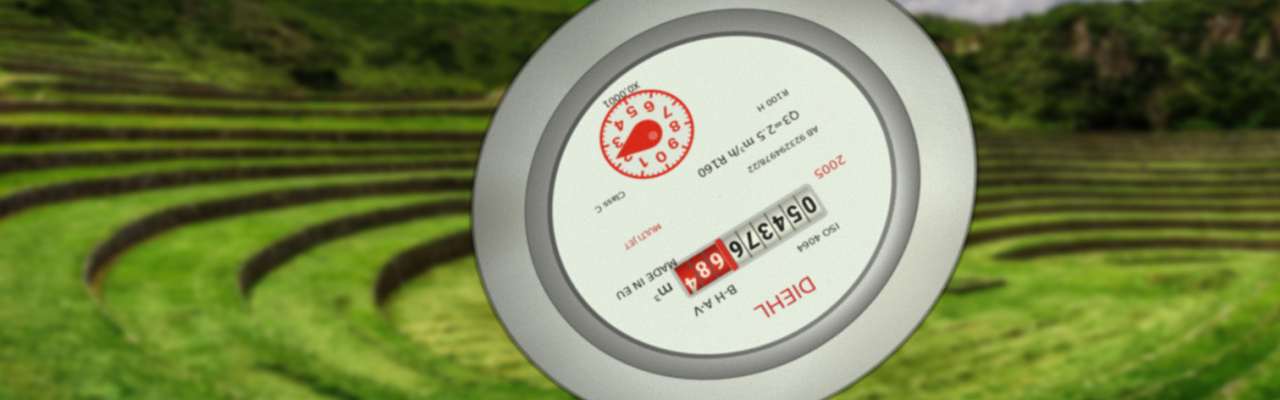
{"value": 54376.6842, "unit": "m³"}
